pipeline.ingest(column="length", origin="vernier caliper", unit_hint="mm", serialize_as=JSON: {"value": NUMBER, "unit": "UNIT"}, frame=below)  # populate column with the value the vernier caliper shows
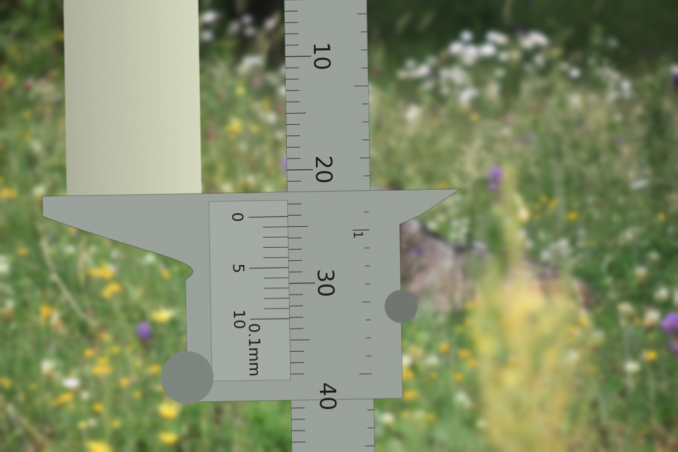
{"value": 24.1, "unit": "mm"}
